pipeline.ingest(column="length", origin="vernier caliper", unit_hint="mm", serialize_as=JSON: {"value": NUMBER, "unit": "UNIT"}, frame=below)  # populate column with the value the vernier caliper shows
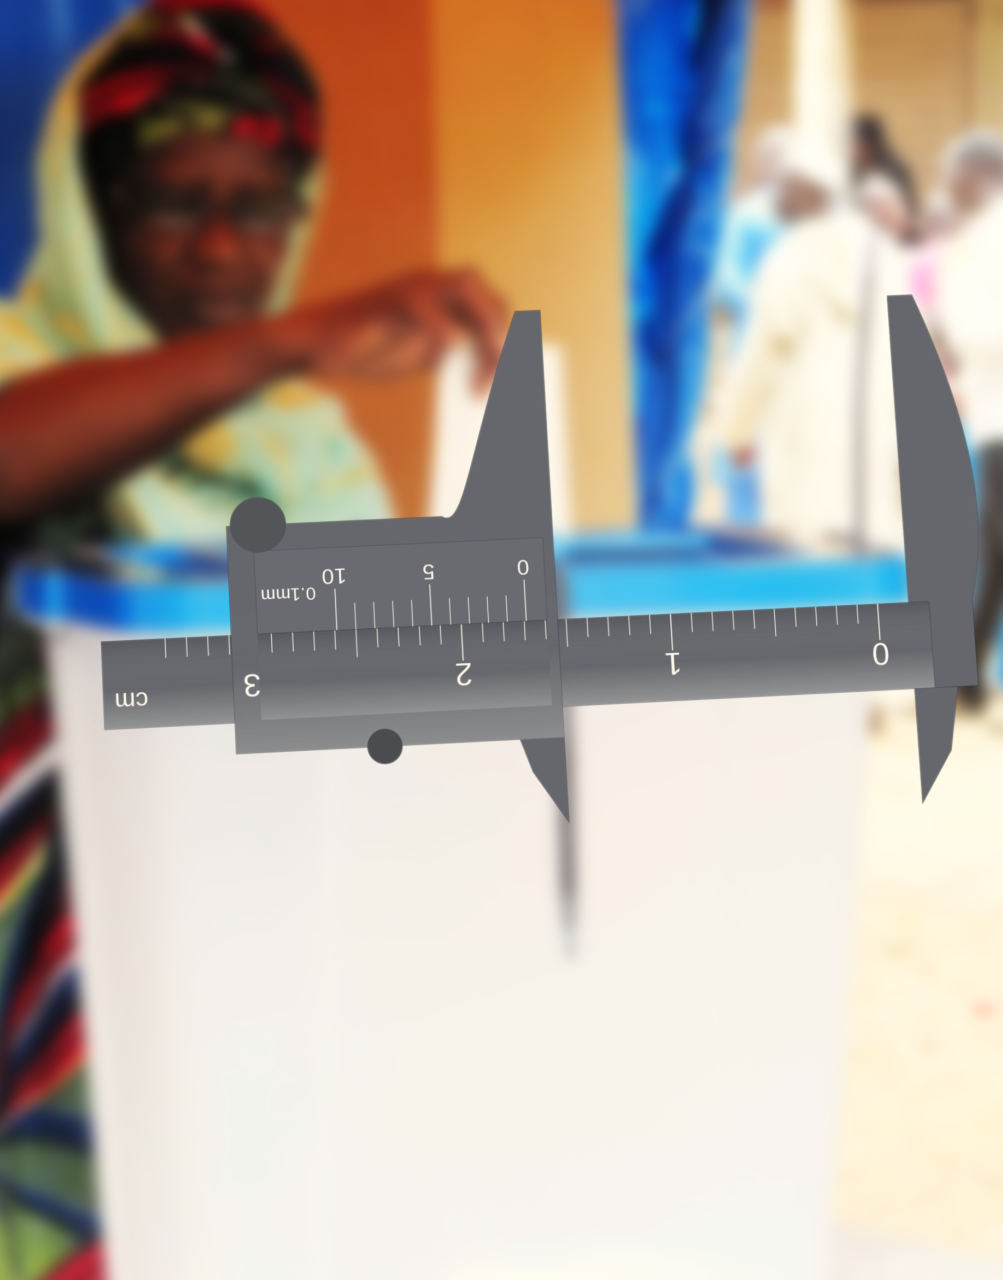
{"value": 16.9, "unit": "mm"}
